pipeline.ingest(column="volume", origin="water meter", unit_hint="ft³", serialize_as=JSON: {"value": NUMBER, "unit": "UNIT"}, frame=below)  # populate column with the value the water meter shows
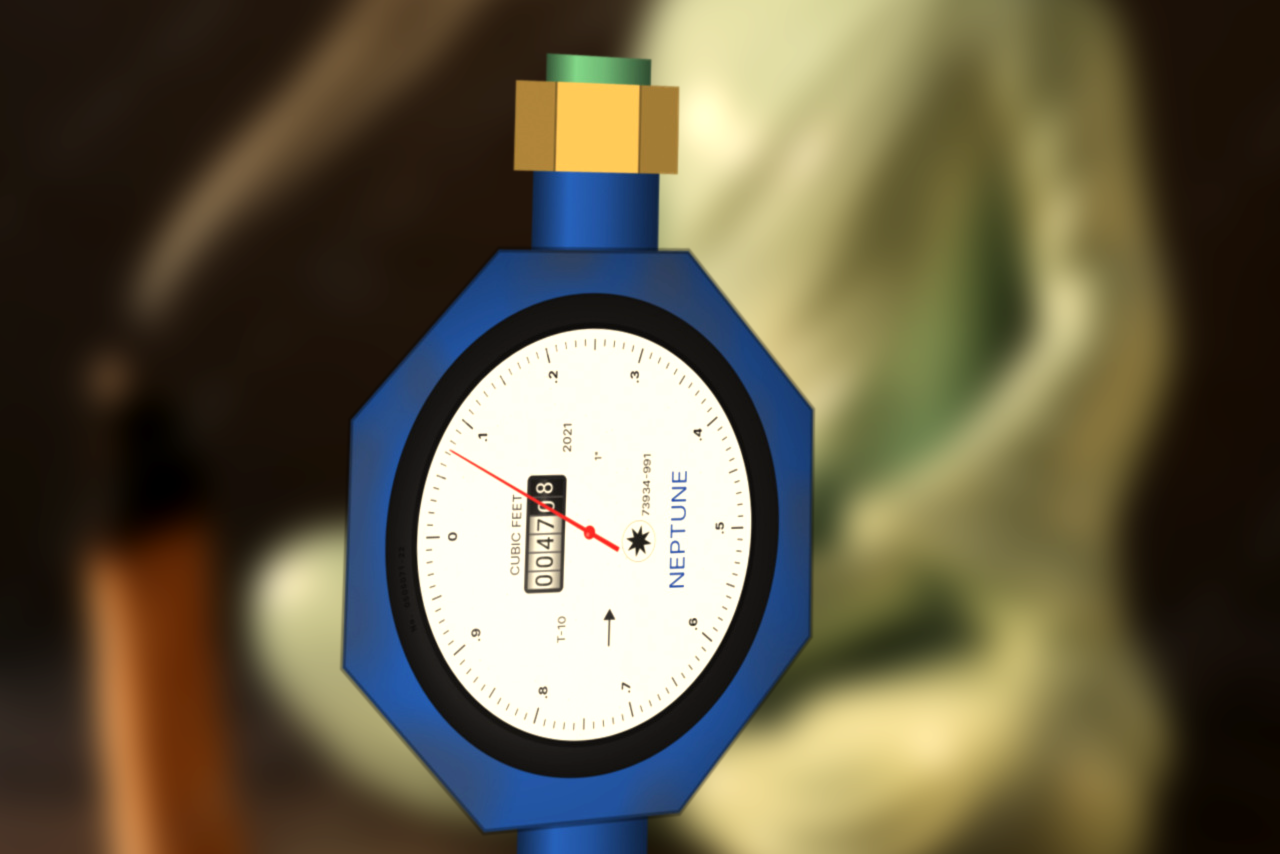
{"value": 4708.07, "unit": "ft³"}
